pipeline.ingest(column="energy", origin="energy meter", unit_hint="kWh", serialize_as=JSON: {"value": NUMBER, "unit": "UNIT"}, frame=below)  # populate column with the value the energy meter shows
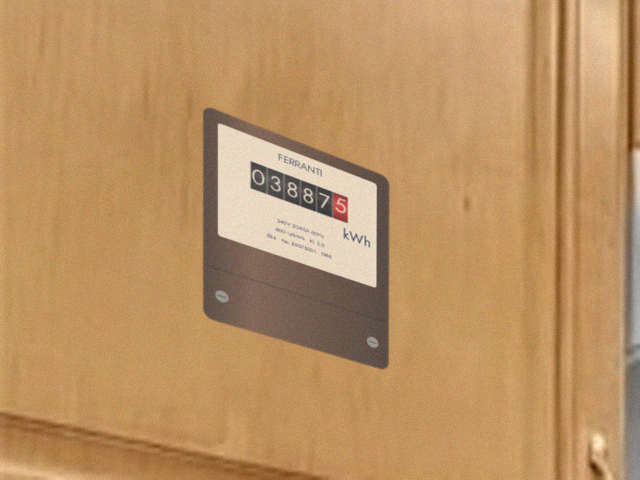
{"value": 3887.5, "unit": "kWh"}
